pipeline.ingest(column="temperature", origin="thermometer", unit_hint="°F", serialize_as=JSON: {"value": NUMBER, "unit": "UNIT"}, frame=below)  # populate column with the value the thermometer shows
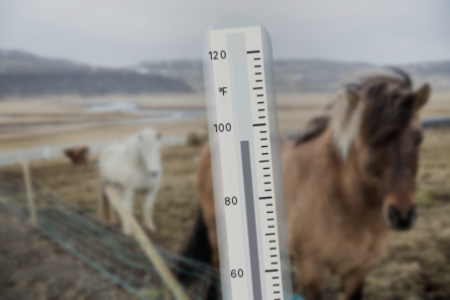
{"value": 96, "unit": "°F"}
